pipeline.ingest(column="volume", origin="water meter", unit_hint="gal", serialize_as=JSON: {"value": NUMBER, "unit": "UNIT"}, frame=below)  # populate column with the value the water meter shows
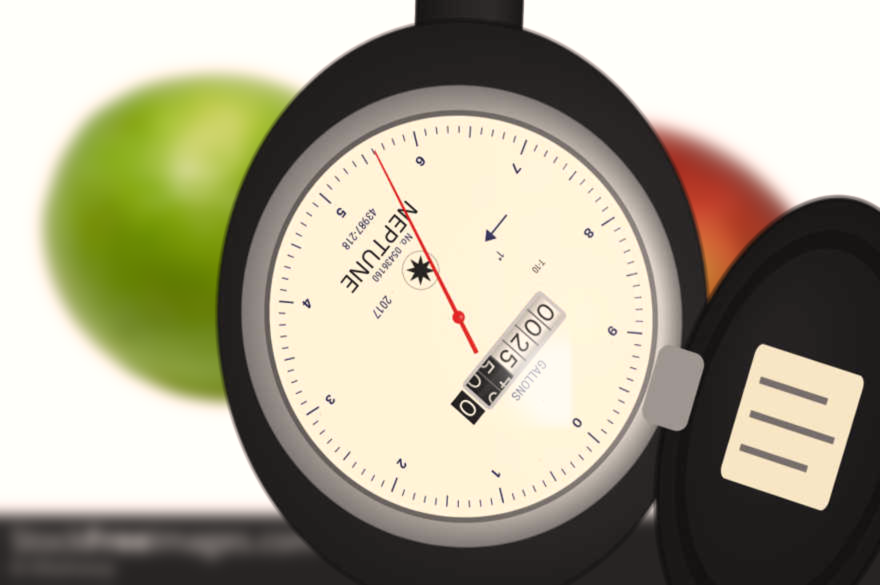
{"value": 25495.6, "unit": "gal"}
